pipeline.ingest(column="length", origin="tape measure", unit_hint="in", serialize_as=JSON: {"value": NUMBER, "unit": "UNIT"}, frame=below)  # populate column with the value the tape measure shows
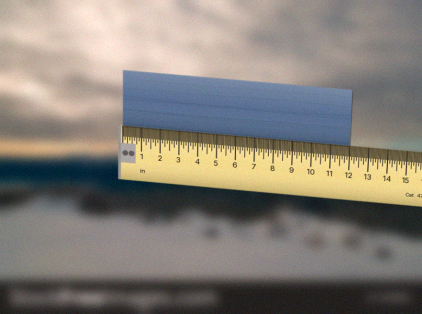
{"value": 12, "unit": "in"}
